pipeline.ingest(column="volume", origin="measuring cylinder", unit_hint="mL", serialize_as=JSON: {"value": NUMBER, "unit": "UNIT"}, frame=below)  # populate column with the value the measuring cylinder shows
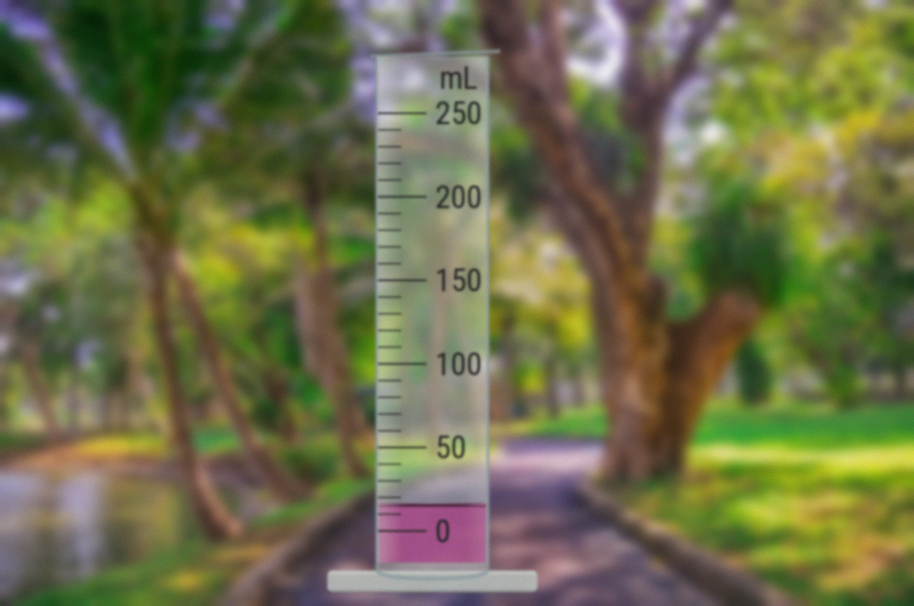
{"value": 15, "unit": "mL"}
